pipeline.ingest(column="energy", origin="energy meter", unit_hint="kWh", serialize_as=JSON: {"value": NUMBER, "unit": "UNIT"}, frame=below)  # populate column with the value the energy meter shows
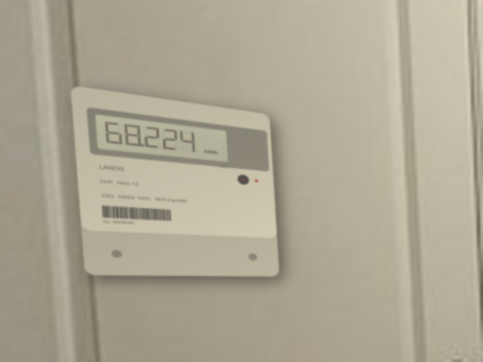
{"value": 68.224, "unit": "kWh"}
